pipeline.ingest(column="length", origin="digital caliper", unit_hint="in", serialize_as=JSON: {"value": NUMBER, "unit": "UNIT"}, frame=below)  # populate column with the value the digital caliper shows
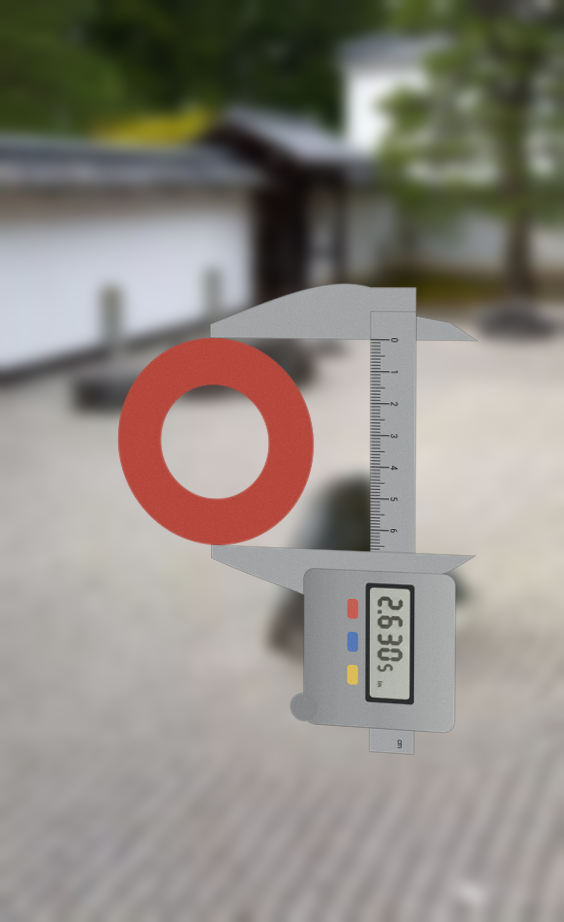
{"value": 2.6305, "unit": "in"}
